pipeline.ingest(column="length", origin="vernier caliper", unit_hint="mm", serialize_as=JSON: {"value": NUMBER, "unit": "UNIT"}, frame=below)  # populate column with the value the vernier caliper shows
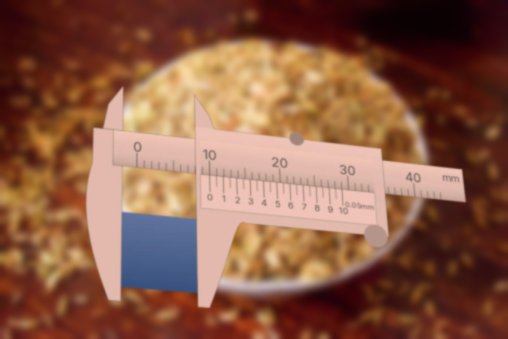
{"value": 10.0, "unit": "mm"}
